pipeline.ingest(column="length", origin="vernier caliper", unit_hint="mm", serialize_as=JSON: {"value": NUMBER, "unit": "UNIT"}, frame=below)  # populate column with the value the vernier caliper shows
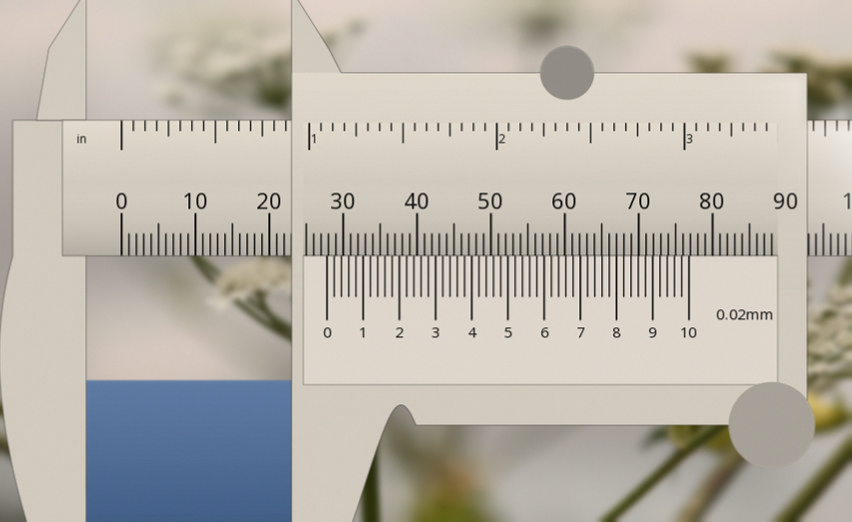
{"value": 27.8, "unit": "mm"}
